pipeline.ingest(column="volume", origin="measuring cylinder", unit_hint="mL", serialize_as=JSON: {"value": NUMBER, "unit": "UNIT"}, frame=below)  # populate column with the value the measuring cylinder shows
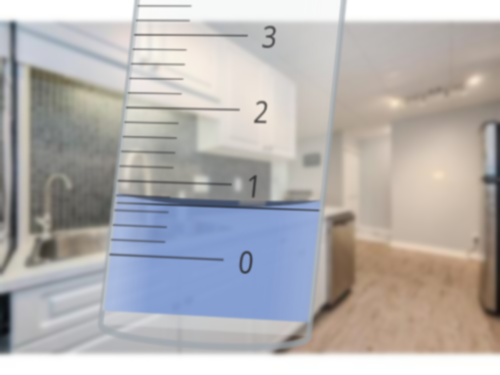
{"value": 0.7, "unit": "mL"}
